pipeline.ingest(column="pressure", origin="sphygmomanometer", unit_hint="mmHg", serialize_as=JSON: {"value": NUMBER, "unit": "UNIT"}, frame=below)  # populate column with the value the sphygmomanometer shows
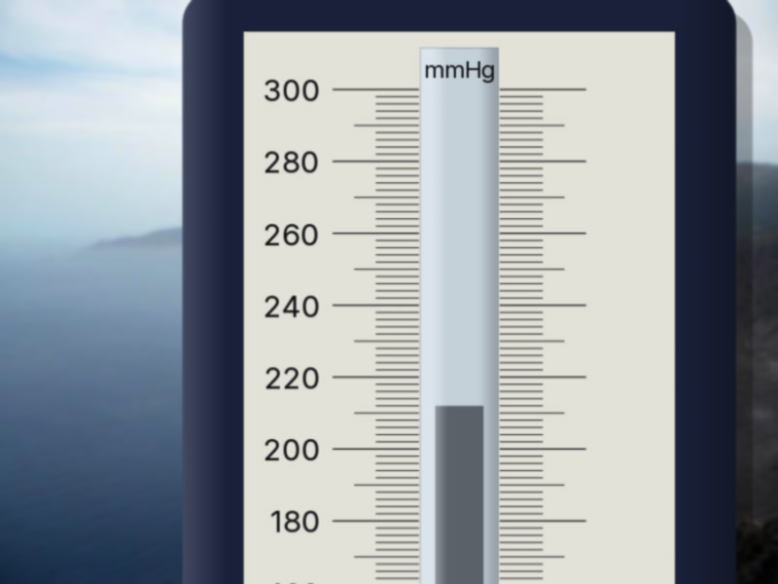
{"value": 212, "unit": "mmHg"}
